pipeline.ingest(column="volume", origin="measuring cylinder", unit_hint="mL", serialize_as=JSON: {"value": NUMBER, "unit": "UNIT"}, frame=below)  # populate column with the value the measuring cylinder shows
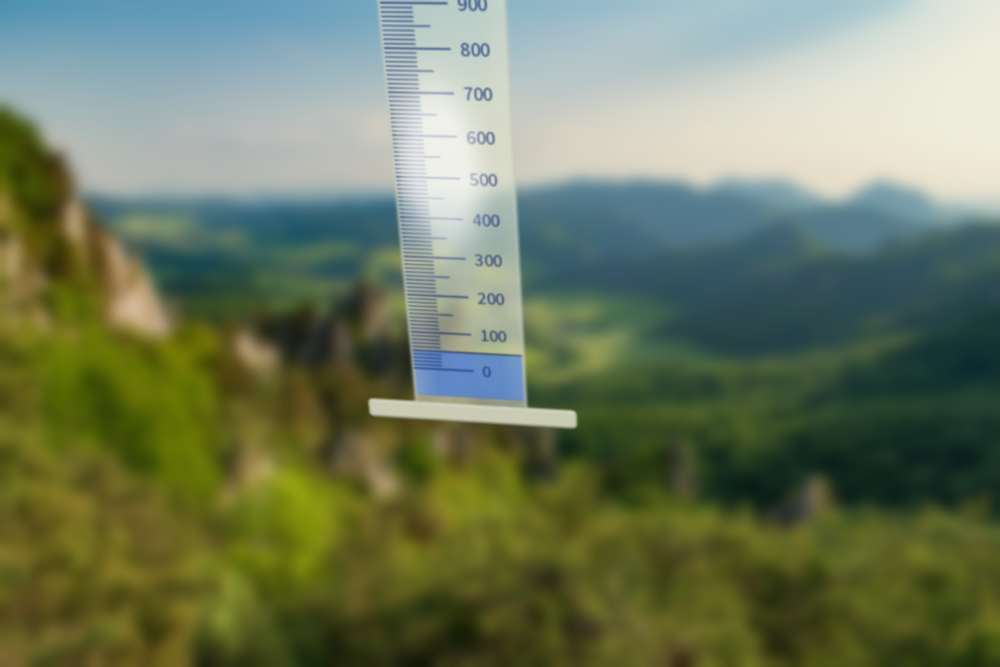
{"value": 50, "unit": "mL"}
